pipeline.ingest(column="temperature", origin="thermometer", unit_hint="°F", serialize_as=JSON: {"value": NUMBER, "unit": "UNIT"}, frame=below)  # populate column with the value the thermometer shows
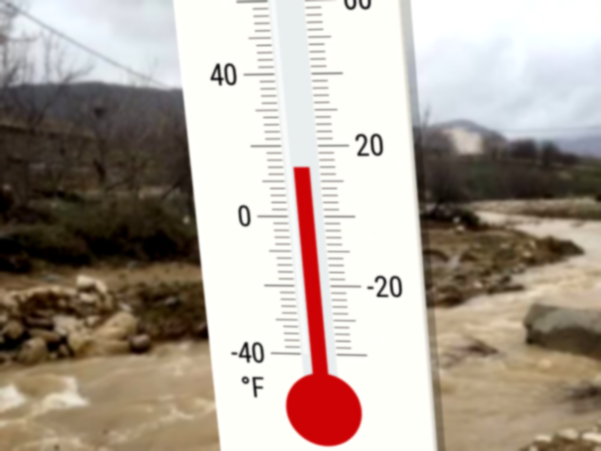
{"value": 14, "unit": "°F"}
